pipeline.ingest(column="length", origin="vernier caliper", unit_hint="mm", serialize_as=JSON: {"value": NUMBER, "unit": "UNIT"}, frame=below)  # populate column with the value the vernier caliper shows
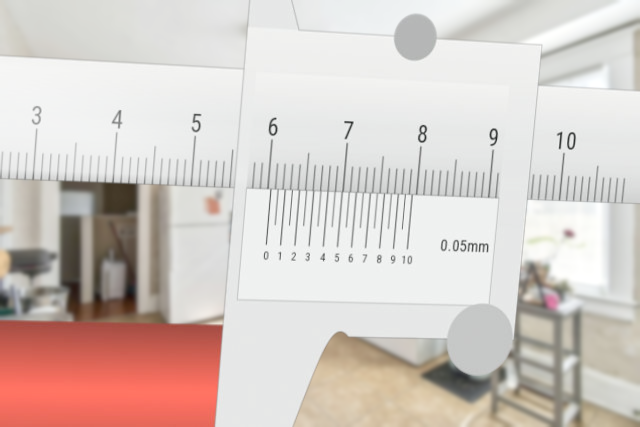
{"value": 60.4, "unit": "mm"}
